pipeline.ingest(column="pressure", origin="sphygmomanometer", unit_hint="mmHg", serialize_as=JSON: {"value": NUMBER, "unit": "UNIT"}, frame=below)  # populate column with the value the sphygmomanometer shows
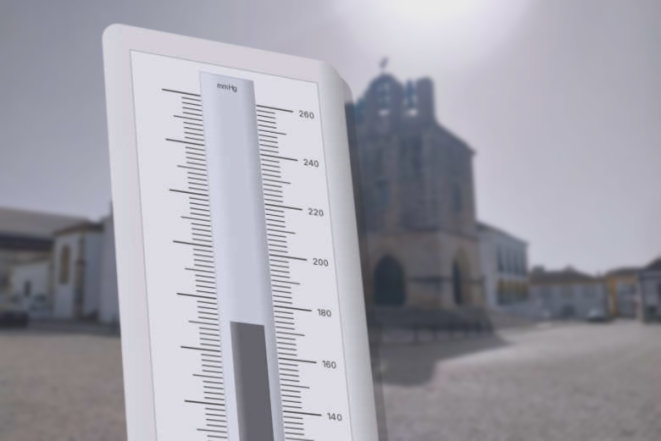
{"value": 172, "unit": "mmHg"}
